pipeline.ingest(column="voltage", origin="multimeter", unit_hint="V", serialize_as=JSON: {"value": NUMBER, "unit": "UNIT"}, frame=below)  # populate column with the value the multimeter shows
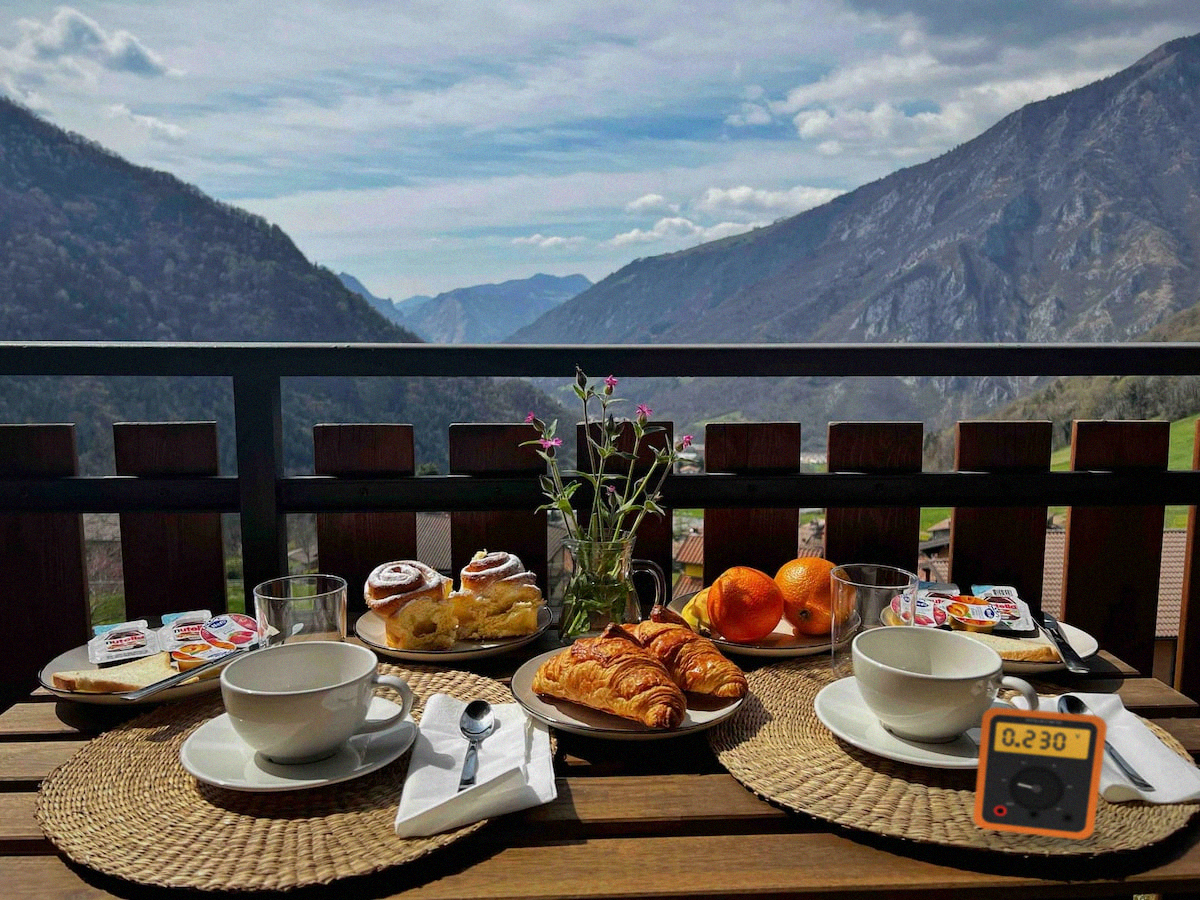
{"value": 0.230, "unit": "V"}
